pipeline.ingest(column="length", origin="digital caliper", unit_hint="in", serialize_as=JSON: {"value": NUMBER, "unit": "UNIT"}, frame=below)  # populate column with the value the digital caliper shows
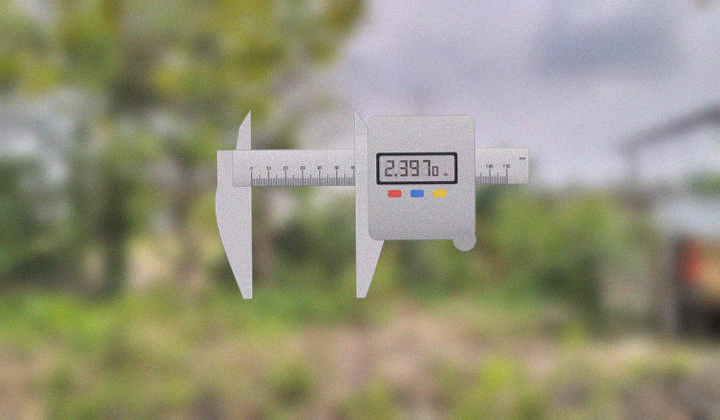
{"value": 2.3970, "unit": "in"}
